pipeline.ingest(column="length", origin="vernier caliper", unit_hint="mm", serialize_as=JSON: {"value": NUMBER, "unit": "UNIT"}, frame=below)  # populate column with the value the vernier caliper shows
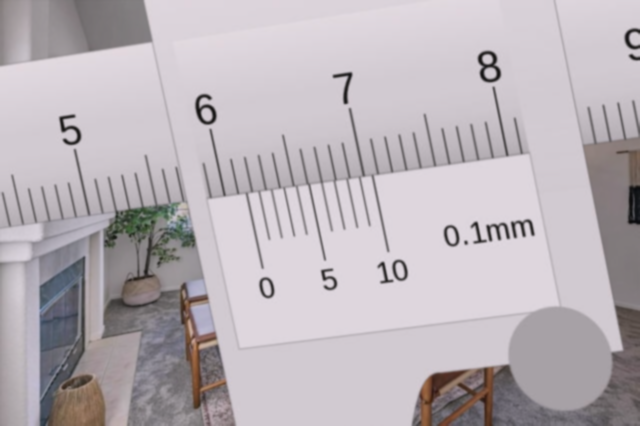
{"value": 61.6, "unit": "mm"}
